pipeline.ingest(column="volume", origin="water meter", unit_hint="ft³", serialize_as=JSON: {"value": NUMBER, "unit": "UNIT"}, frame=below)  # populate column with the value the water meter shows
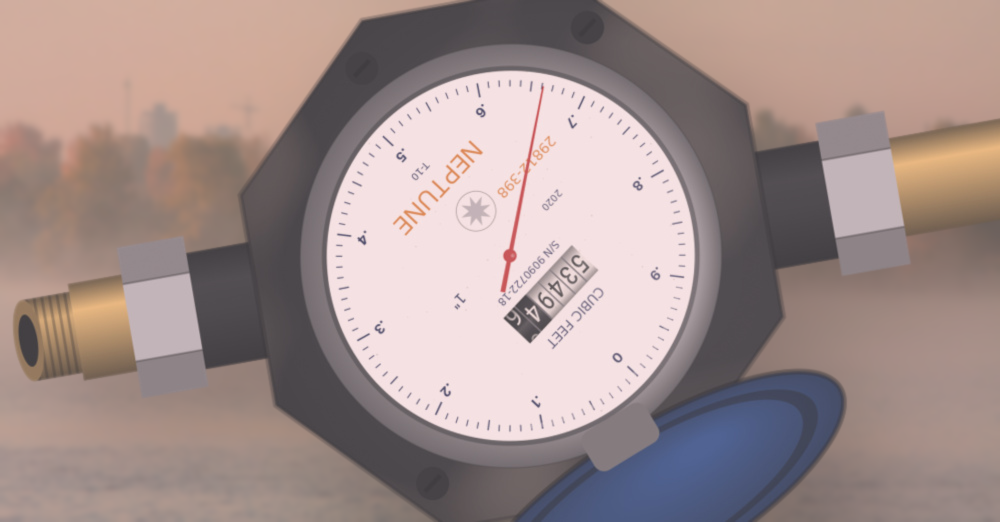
{"value": 534945.66, "unit": "ft³"}
